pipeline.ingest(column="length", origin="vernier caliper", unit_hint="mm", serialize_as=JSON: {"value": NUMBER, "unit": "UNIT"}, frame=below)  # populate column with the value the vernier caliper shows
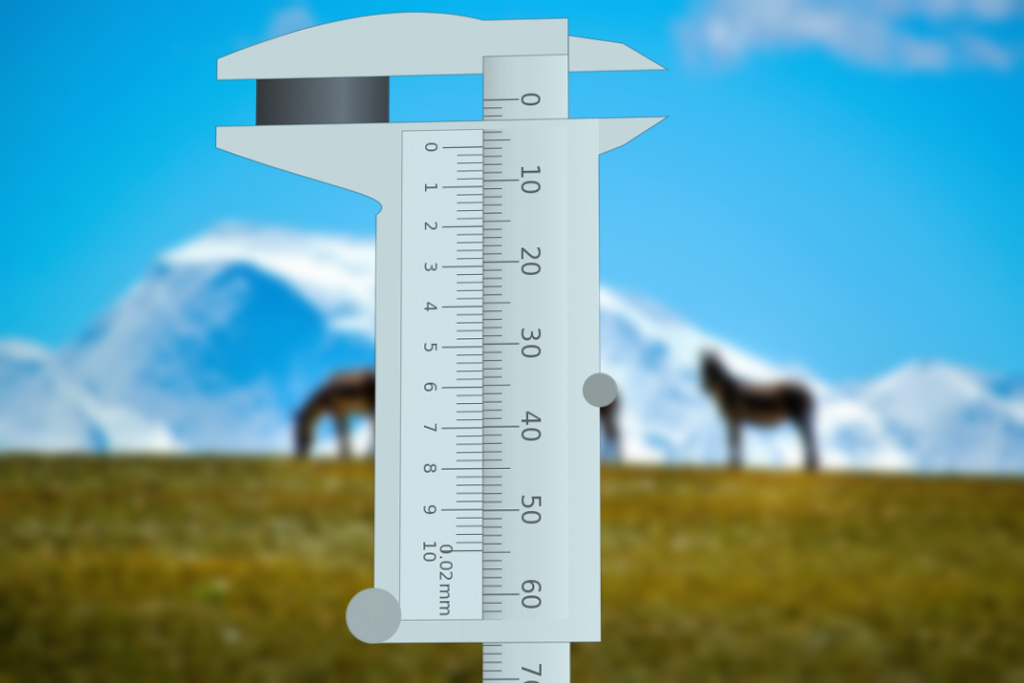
{"value": 5.8, "unit": "mm"}
